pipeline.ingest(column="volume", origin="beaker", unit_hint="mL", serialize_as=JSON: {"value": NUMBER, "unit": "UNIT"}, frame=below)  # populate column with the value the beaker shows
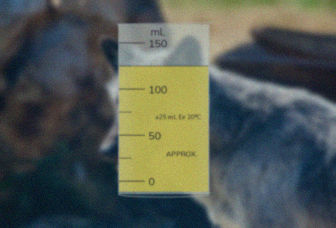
{"value": 125, "unit": "mL"}
